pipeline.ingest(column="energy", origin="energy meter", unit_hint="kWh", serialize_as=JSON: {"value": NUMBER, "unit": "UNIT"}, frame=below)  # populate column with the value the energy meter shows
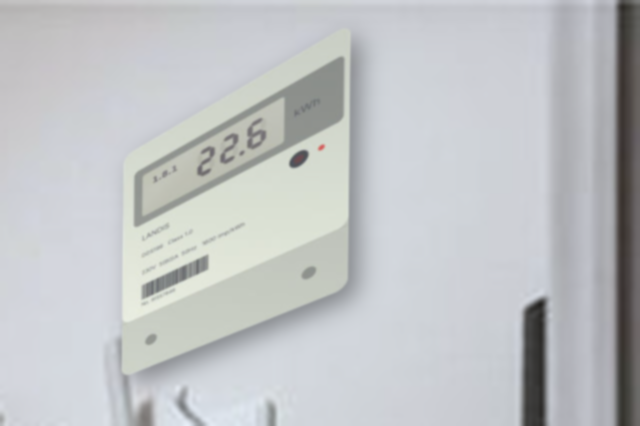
{"value": 22.6, "unit": "kWh"}
